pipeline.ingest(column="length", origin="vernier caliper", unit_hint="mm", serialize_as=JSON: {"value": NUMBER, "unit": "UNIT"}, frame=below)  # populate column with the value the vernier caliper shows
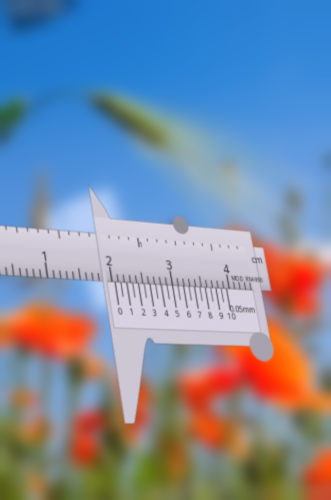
{"value": 20.5, "unit": "mm"}
